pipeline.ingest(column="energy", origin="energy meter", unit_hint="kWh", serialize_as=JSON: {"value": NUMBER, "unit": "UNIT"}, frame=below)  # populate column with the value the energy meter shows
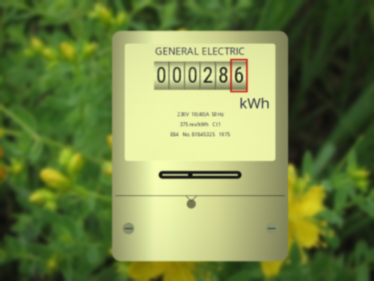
{"value": 28.6, "unit": "kWh"}
